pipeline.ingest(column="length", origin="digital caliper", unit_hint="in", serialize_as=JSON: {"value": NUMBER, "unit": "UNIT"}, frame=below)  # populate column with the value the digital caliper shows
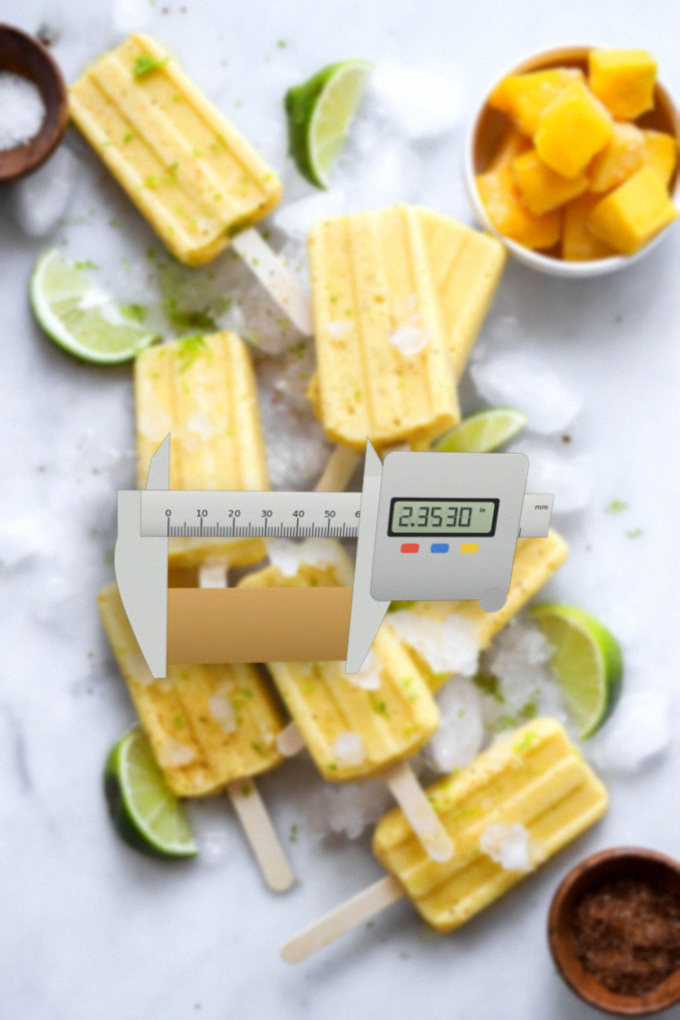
{"value": 2.3530, "unit": "in"}
